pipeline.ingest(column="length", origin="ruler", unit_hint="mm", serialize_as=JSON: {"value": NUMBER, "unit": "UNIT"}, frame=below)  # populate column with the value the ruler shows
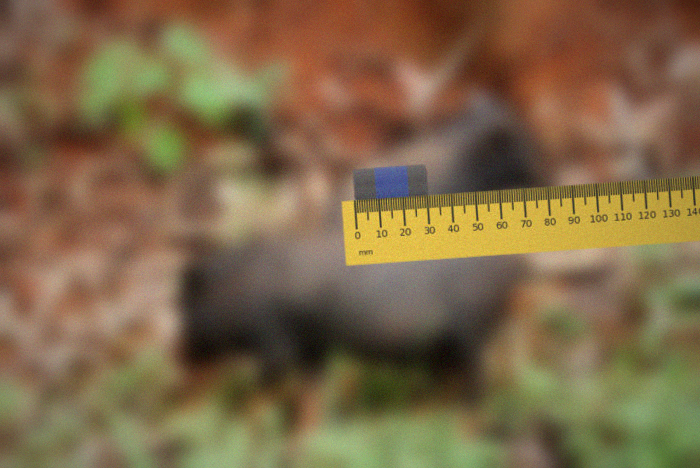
{"value": 30, "unit": "mm"}
